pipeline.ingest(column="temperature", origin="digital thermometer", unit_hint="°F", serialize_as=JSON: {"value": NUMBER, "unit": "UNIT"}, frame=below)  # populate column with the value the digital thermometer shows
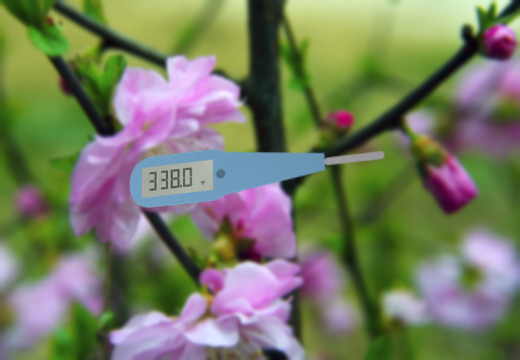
{"value": 338.0, "unit": "°F"}
